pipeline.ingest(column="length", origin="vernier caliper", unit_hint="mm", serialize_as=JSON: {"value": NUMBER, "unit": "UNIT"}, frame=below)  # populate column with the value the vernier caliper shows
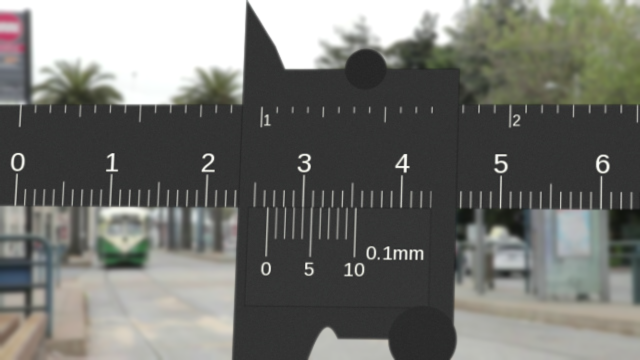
{"value": 26.4, "unit": "mm"}
